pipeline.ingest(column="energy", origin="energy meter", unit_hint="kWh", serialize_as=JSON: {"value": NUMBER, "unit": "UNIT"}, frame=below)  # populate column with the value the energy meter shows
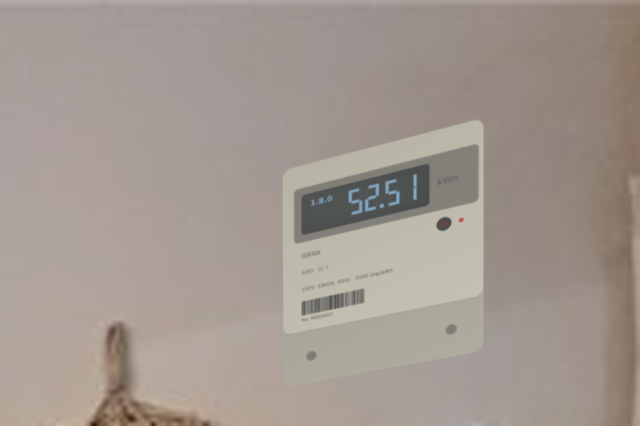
{"value": 52.51, "unit": "kWh"}
